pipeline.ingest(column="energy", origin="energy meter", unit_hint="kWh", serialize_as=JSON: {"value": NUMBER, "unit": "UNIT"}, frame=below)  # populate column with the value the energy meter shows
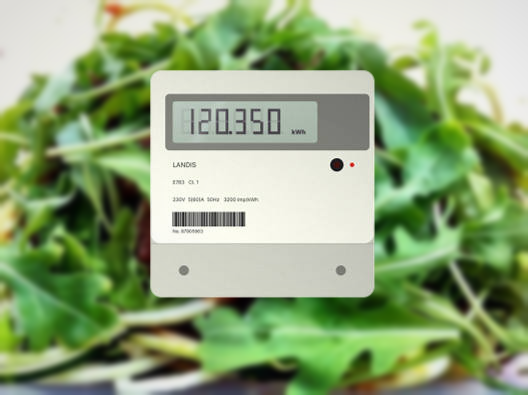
{"value": 120.350, "unit": "kWh"}
